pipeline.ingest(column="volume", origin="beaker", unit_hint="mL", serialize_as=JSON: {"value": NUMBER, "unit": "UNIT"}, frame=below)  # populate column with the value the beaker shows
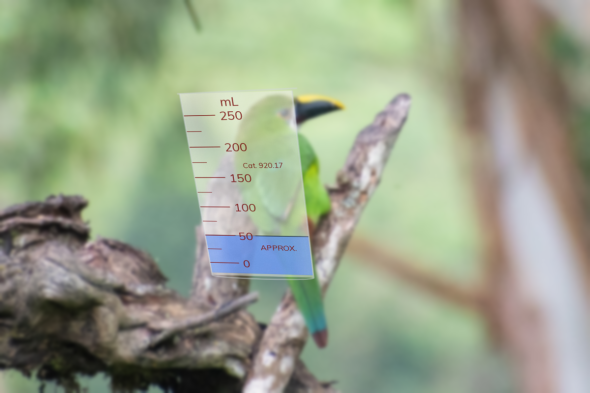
{"value": 50, "unit": "mL"}
